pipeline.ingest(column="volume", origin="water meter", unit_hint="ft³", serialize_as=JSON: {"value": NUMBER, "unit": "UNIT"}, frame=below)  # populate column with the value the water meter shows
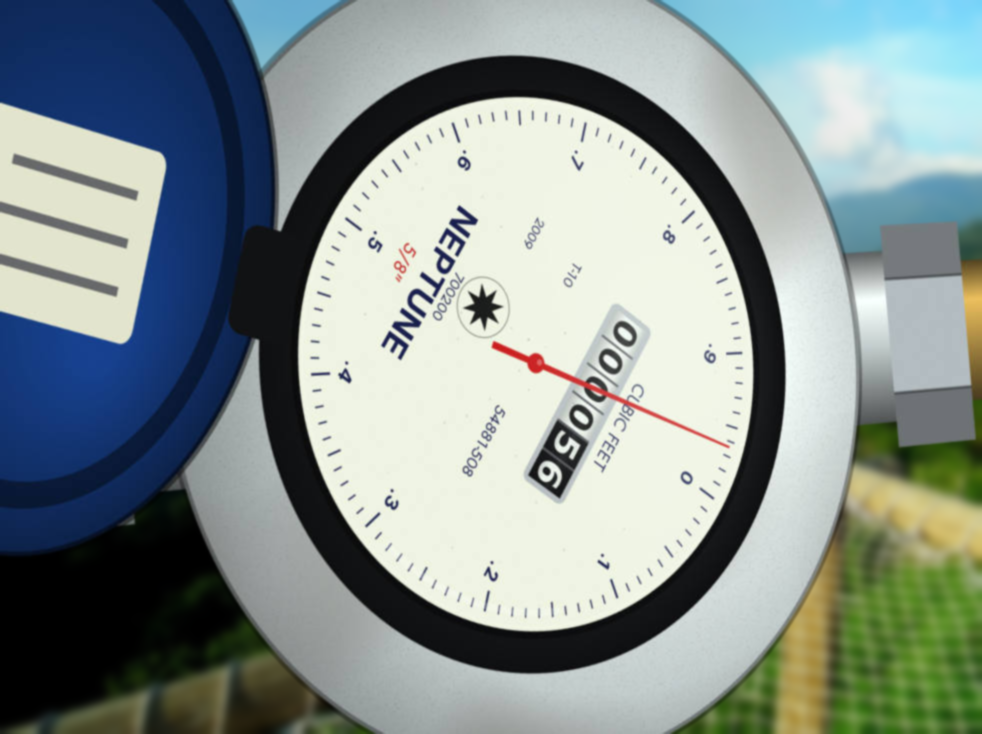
{"value": 55.96, "unit": "ft³"}
